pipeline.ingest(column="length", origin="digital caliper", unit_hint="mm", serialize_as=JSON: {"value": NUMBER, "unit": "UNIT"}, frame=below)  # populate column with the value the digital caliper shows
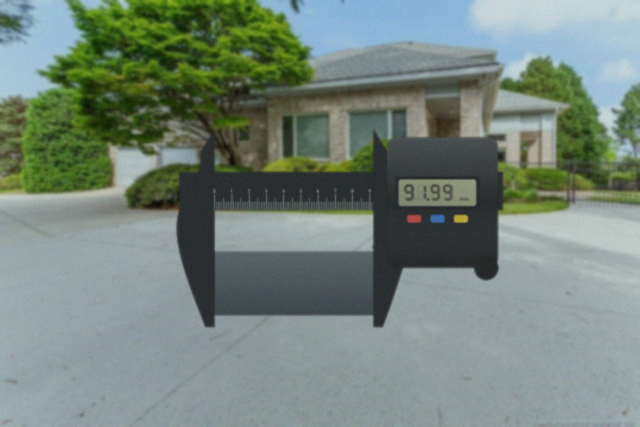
{"value": 91.99, "unit": "mm"}
